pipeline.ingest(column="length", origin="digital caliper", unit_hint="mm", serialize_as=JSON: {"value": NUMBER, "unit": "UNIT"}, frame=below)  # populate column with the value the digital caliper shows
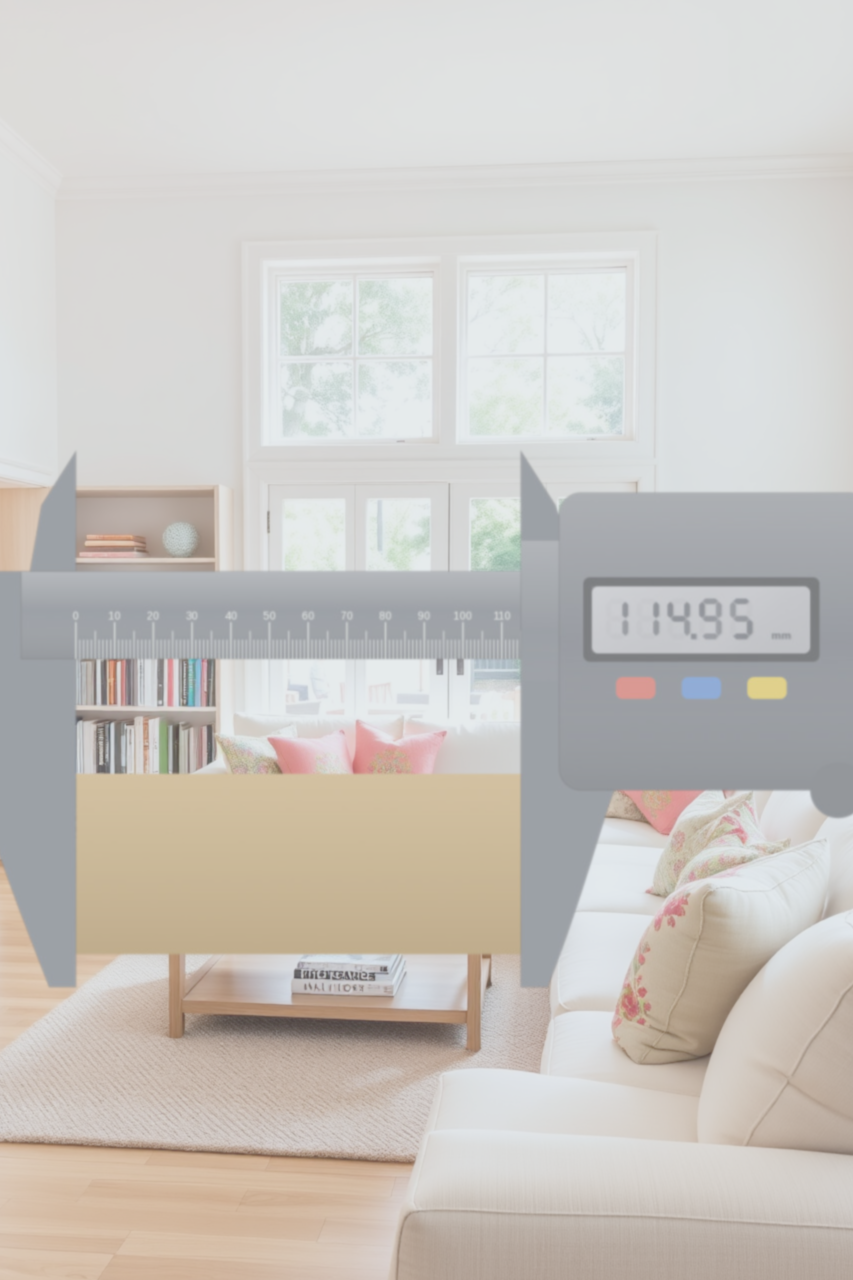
{"value": 114.95, "unit": "mm"}
